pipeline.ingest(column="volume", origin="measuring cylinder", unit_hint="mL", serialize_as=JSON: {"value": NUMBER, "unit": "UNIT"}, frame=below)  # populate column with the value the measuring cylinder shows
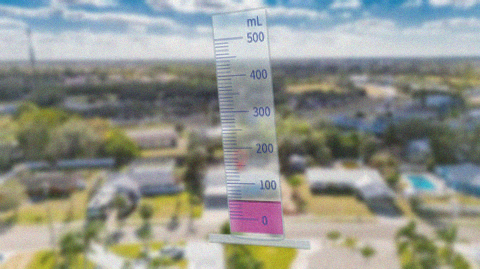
{"value": 50, "unit": "mL"}
